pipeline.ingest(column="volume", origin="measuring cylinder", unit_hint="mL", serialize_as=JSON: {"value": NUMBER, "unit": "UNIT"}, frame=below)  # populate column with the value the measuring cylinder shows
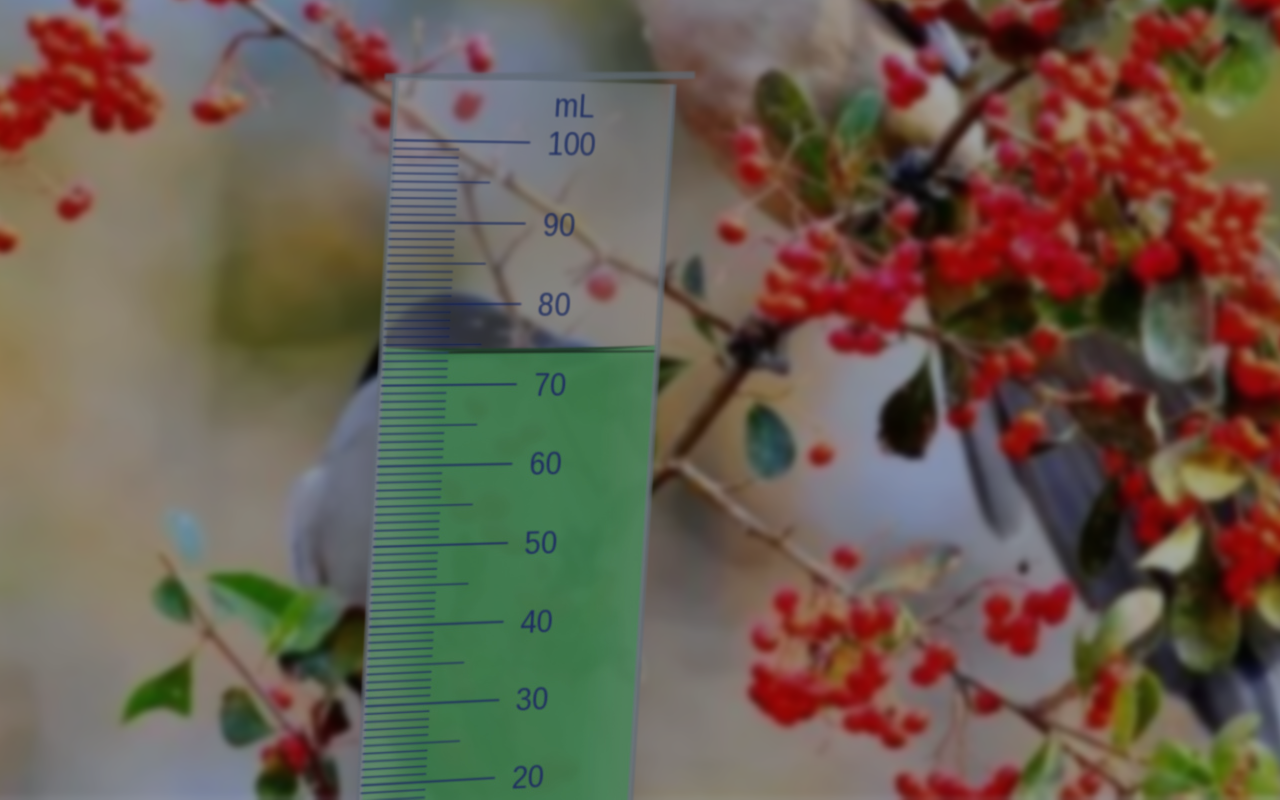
{"value": 74, "unit": "mL"}
